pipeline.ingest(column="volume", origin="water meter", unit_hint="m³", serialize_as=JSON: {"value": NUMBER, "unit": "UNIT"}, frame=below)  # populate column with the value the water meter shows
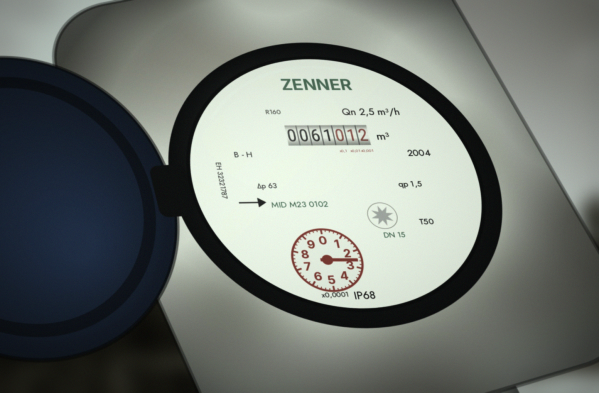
{"value": 61.0122, "unit": "m³"}
